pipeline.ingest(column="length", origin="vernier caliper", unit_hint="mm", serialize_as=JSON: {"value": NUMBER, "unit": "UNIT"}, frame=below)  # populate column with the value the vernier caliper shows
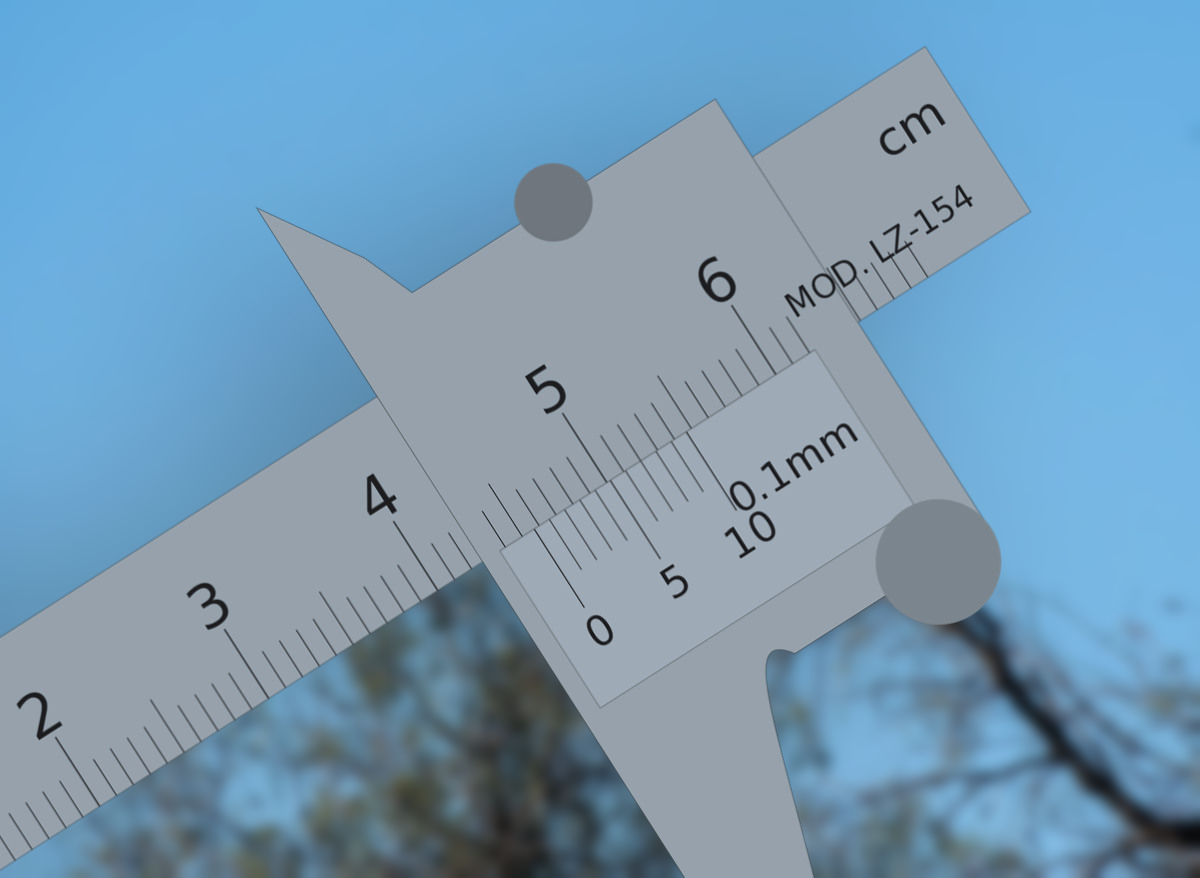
{"value": 45.7, "unit": "mm"}
